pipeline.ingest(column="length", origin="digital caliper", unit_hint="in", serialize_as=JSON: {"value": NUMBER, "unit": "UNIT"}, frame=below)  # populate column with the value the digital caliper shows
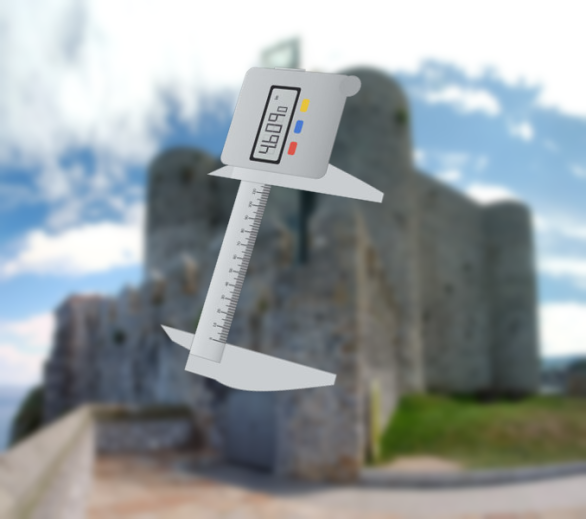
{"value": 4.6090, "unit": "in"}
